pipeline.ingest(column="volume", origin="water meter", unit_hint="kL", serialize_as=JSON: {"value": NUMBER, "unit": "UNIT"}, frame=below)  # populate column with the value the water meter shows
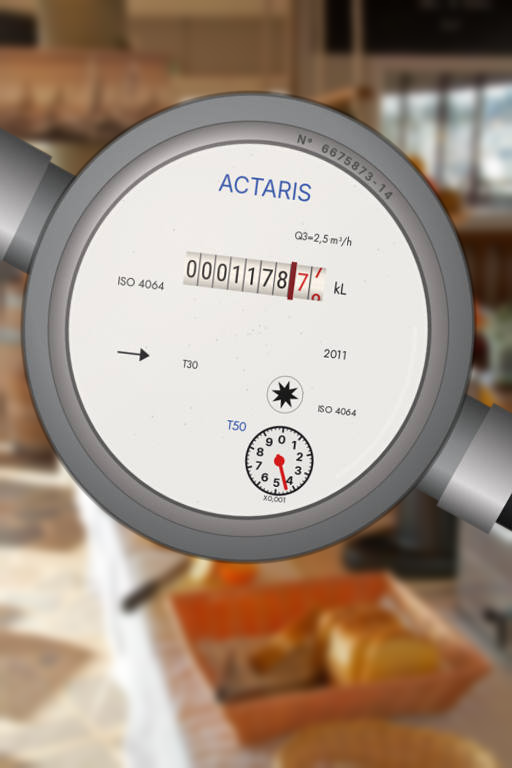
{"value": 1178.774, "unit": "kL"}
